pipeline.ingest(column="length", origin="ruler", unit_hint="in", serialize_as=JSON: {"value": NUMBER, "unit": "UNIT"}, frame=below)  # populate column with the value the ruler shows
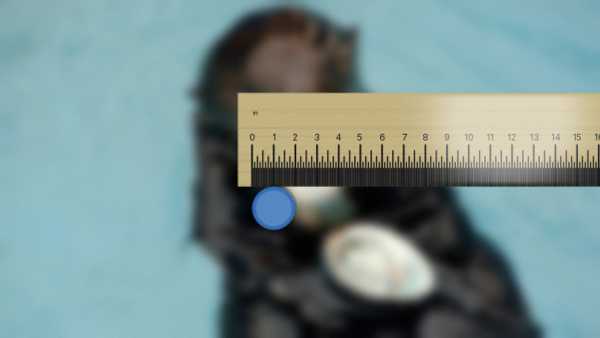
{"value": 2, "unit": "in"}
